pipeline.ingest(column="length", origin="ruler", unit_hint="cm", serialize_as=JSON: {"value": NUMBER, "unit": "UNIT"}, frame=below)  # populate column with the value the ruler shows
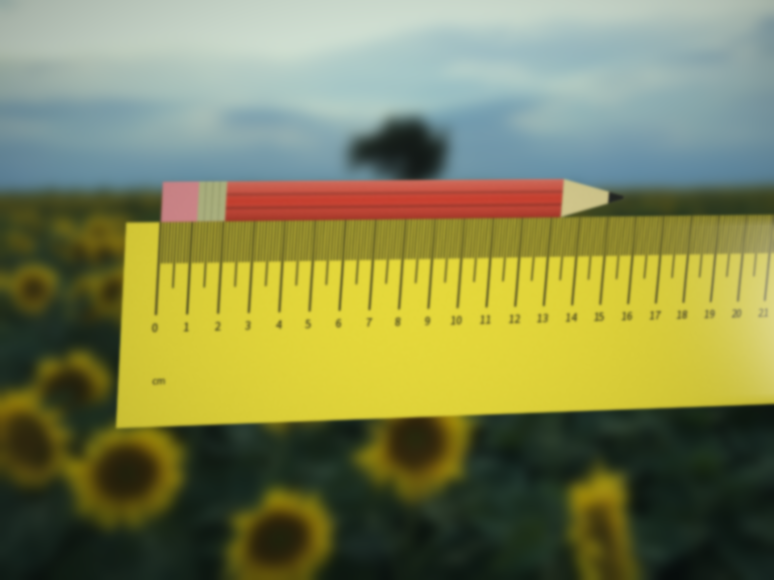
{"value": 15.5, "unit": "cm"}
